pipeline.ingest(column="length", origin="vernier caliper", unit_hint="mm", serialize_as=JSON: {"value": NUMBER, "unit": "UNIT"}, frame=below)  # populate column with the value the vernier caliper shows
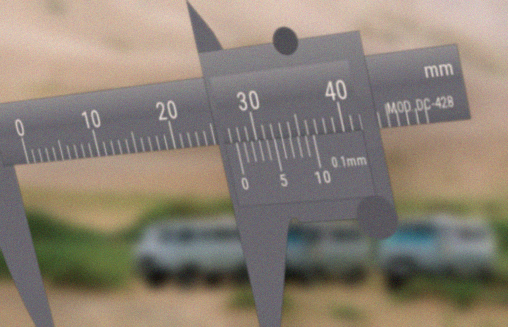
{"value": 27.6, "unit": "mm"}
